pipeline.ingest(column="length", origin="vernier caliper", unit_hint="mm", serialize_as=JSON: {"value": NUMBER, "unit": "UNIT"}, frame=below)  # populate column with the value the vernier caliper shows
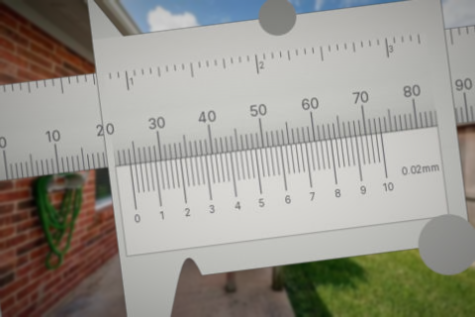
{"value": 24.0, "unit": "mm"}
